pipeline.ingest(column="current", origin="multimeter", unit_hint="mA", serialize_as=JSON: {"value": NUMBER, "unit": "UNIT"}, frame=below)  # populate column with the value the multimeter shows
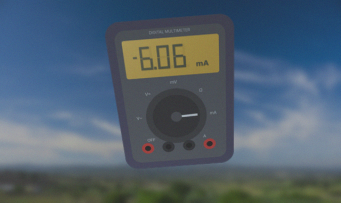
{"value": -6.06, "unit": "mA"}
